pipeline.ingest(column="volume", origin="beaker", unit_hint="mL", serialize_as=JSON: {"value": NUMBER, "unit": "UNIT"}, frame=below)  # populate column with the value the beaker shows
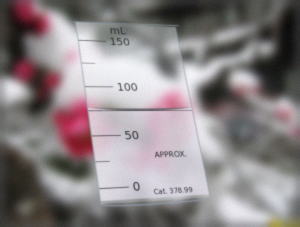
{"value": 75, "unit": "mL"}
